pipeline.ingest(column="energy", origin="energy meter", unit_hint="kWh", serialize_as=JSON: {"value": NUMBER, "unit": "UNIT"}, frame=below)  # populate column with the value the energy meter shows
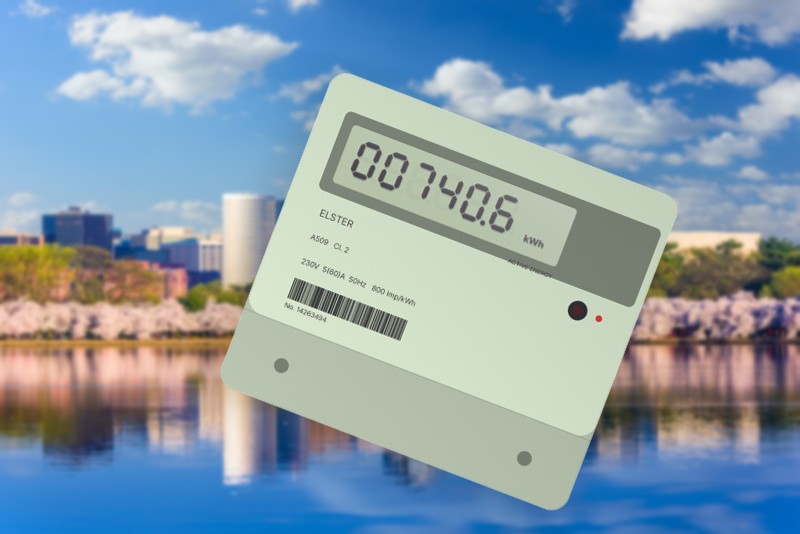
{"value": 740.6, "unit": "kWh"}
